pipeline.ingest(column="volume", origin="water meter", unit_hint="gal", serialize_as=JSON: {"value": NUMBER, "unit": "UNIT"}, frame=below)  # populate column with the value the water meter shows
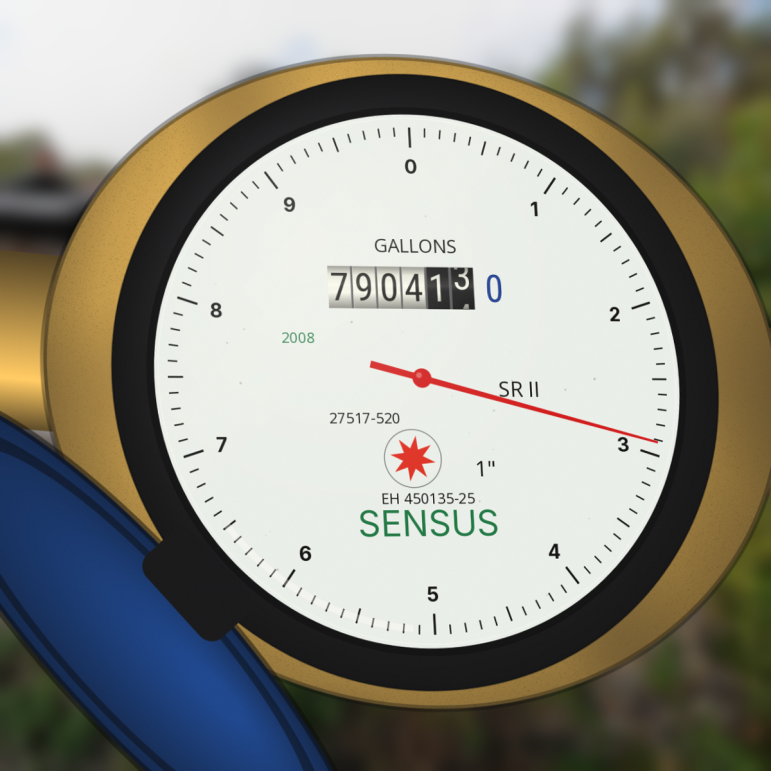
{"value": 7904132.9, "unit": "gal"}
